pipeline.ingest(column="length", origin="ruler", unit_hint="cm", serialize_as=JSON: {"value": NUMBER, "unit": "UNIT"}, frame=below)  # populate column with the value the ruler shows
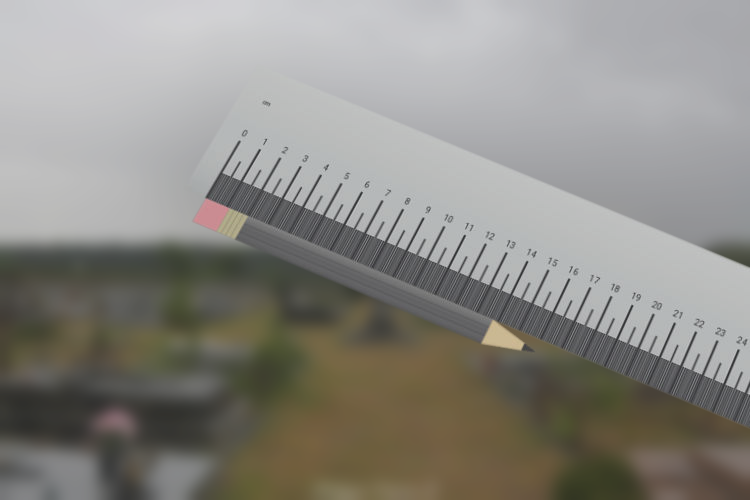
{"value": 16, "unit": "cm"}
